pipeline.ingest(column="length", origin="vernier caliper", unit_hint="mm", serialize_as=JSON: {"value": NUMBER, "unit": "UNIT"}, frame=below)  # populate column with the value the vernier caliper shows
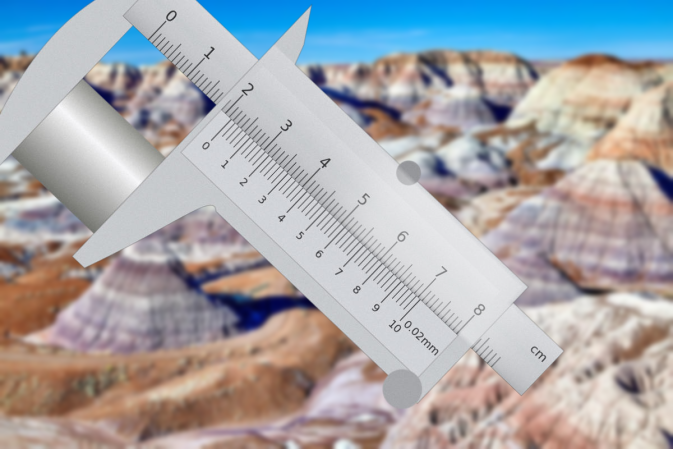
{"value": 21.6, "unit": "mm"}
